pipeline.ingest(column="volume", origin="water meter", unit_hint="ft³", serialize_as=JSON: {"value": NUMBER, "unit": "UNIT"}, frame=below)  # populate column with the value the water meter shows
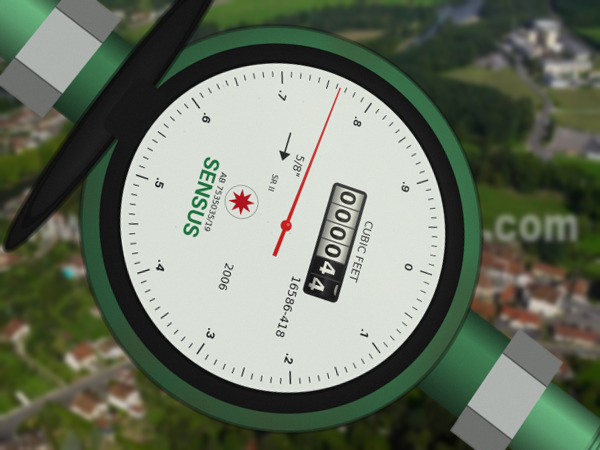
{"value": 43.76, "unit": "ft³"}
